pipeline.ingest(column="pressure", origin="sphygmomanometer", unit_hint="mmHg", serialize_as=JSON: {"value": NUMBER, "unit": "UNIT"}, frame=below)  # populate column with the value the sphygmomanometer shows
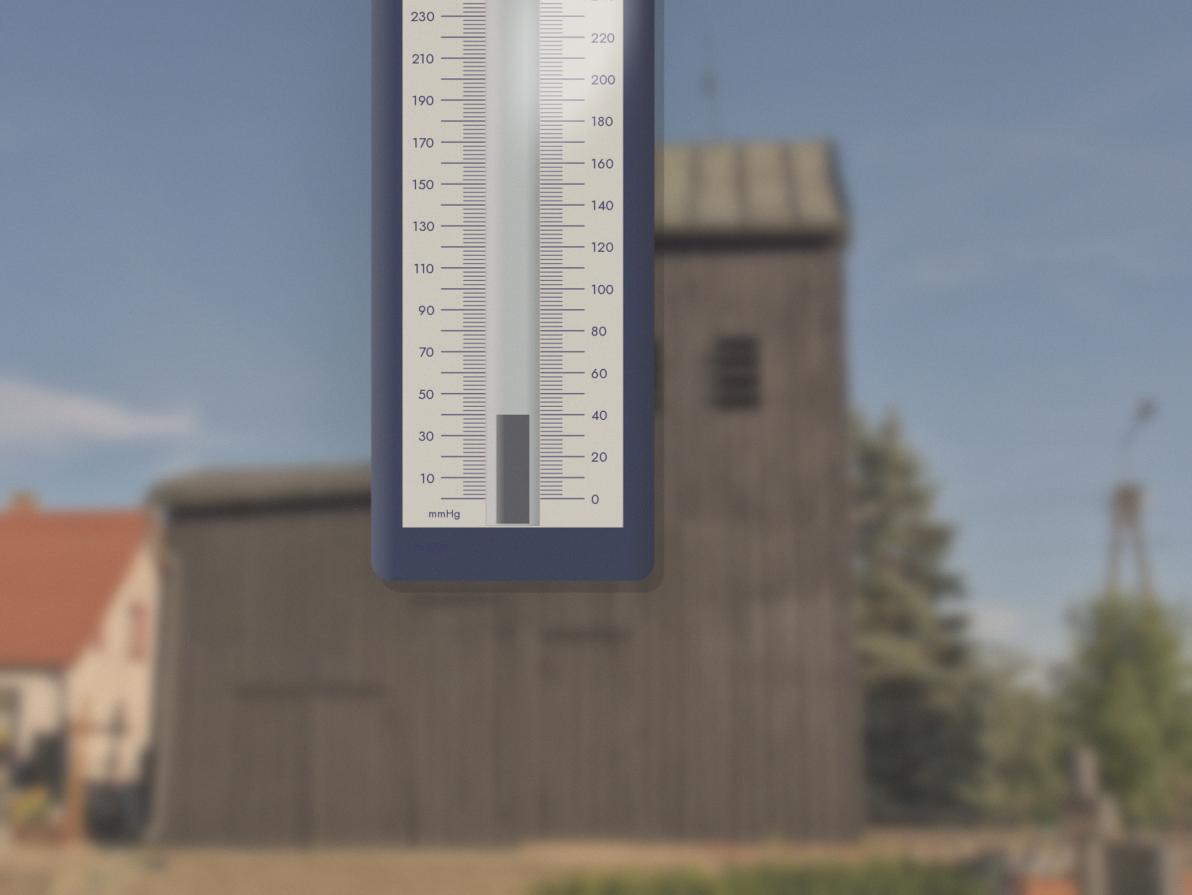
{"value": 40, "unit": "mmHg"}
